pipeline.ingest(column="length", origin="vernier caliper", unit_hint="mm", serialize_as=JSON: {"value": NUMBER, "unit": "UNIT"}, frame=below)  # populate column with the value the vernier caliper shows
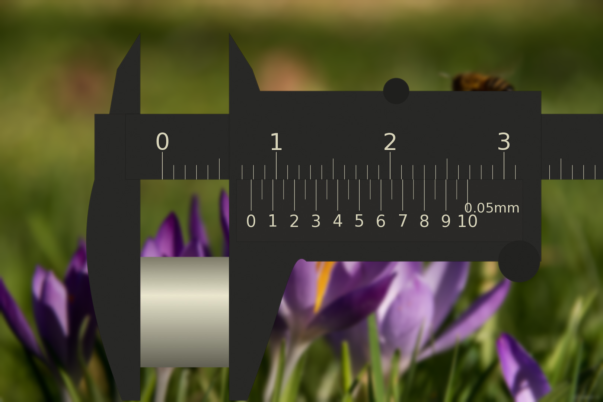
{"value": 7.8, "unit": "mm"}
